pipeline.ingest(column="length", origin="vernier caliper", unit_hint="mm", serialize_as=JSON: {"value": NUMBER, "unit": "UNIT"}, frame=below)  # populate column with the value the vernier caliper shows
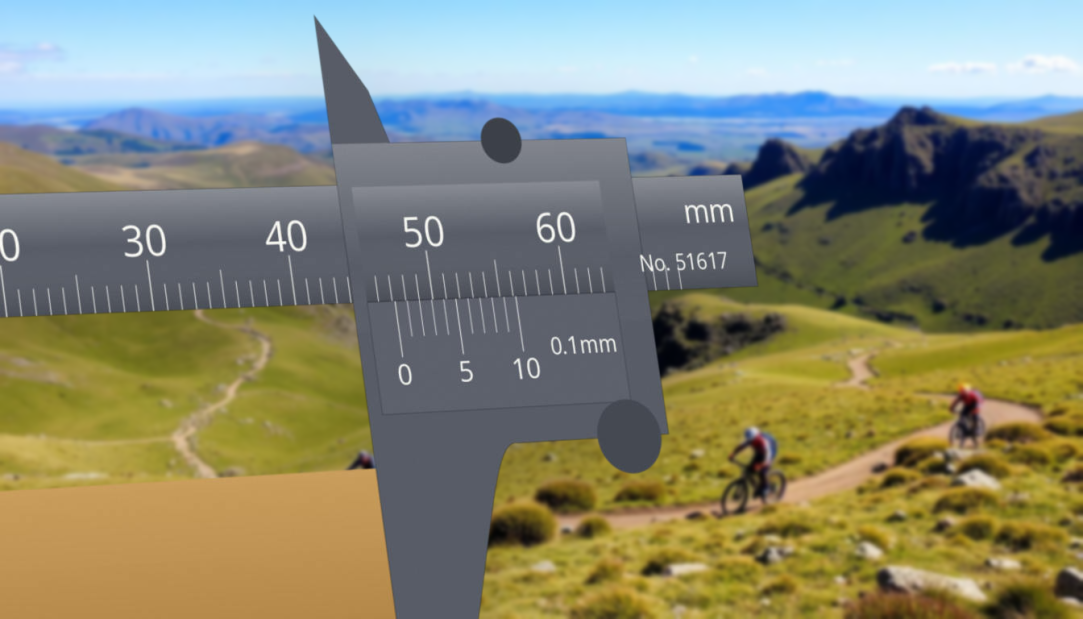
{"value": 47.2, "unit": "mm"}
